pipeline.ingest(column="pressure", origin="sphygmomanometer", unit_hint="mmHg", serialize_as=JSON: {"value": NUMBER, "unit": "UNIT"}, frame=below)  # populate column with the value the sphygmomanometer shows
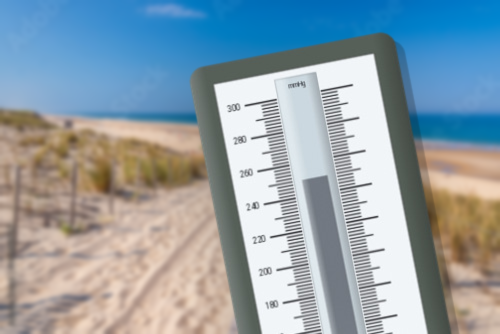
{"value": 250, "unit": "mmHg"}
